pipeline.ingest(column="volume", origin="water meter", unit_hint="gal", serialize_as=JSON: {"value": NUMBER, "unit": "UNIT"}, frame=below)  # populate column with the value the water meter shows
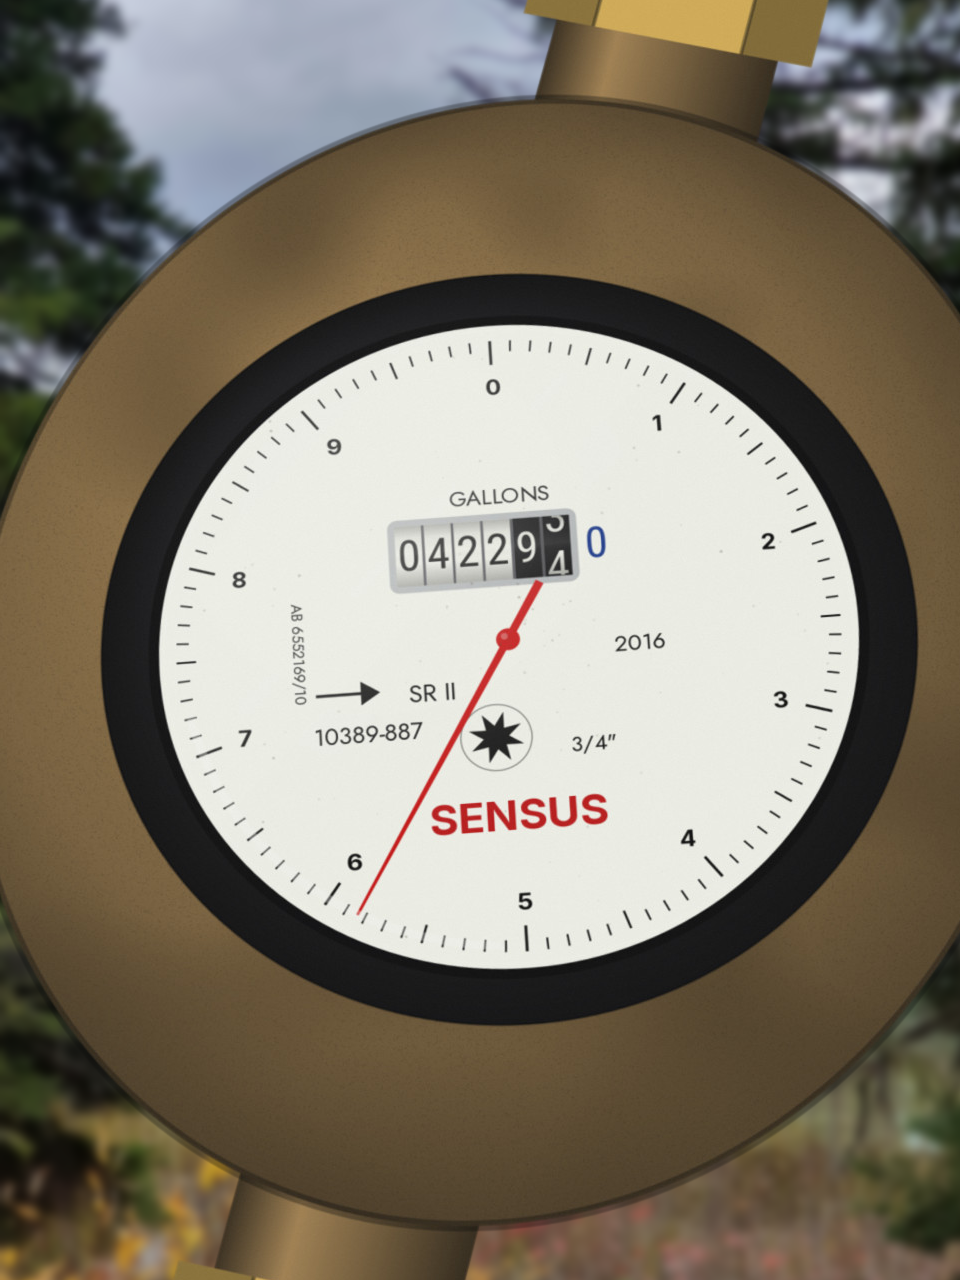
{"value": 422935.8, "unit": "gal"}
